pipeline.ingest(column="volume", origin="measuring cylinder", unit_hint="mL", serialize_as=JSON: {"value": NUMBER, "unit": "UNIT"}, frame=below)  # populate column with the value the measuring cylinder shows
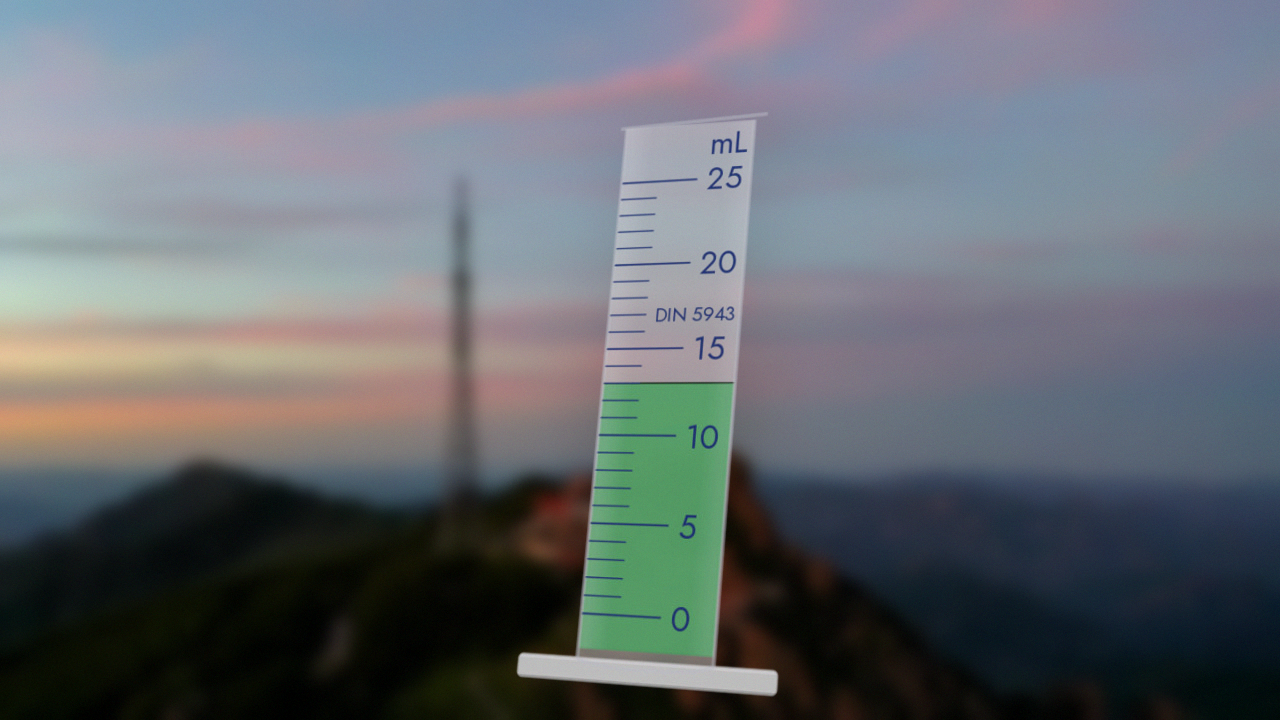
{"value": 13, "unit": "mL"}
